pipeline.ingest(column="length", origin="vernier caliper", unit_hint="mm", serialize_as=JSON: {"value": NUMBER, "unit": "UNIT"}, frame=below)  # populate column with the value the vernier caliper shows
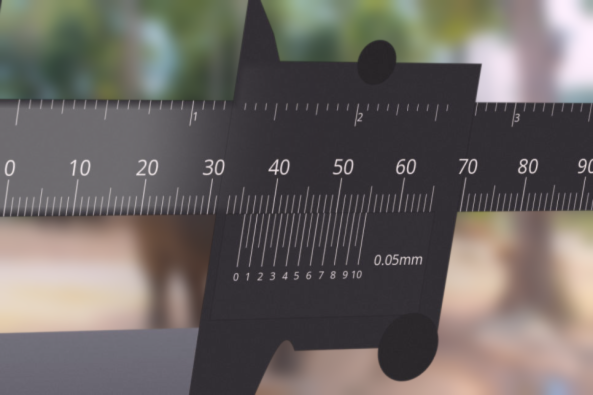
{"value": 35.8, "unit": "mm"}
